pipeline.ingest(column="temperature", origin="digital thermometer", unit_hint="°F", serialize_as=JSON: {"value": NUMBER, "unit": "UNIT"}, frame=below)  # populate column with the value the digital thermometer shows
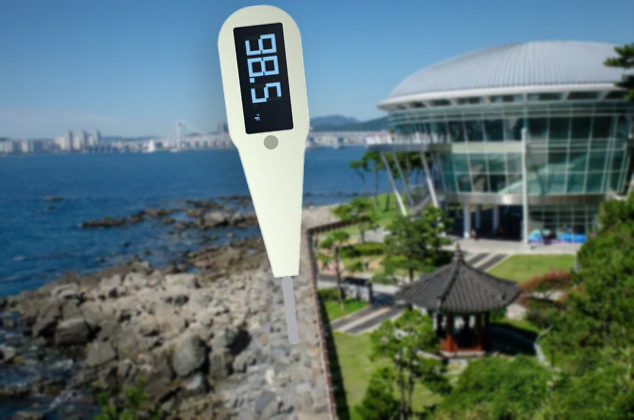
{"value": 98.5, "unit": "°F"}
